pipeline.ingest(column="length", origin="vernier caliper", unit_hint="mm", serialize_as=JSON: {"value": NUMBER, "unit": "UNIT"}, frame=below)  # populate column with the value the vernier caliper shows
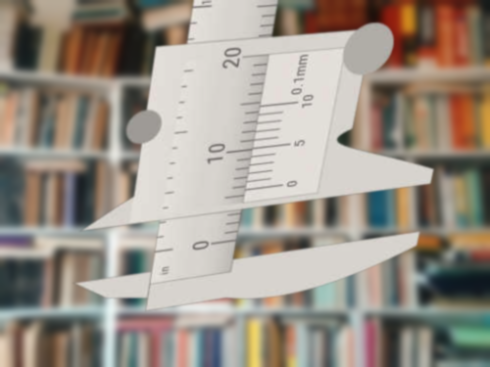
{"value": 5.6, "unit": "mm"}
